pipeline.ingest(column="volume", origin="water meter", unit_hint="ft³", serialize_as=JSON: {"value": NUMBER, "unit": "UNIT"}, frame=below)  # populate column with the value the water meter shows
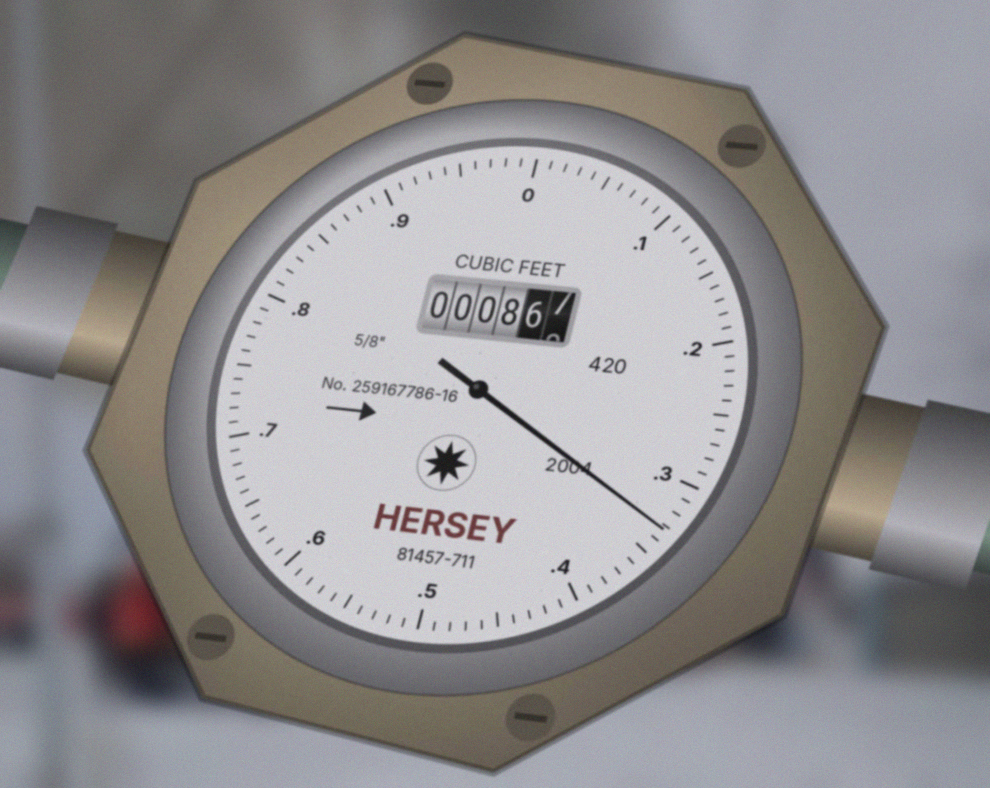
{"value": 867.33, "unit": "ft³"}
